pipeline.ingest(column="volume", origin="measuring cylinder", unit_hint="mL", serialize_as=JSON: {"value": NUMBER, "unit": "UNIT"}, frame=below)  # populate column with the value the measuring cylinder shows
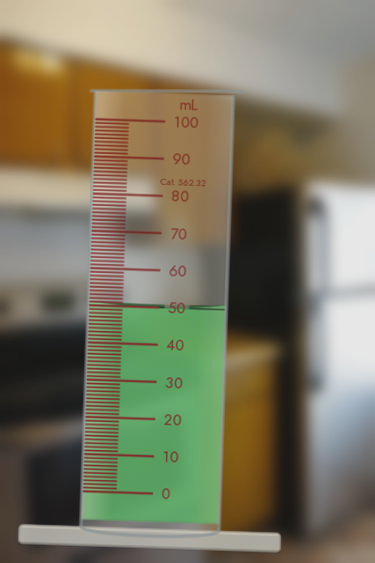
{"value": 50, "unit": "mL"}
